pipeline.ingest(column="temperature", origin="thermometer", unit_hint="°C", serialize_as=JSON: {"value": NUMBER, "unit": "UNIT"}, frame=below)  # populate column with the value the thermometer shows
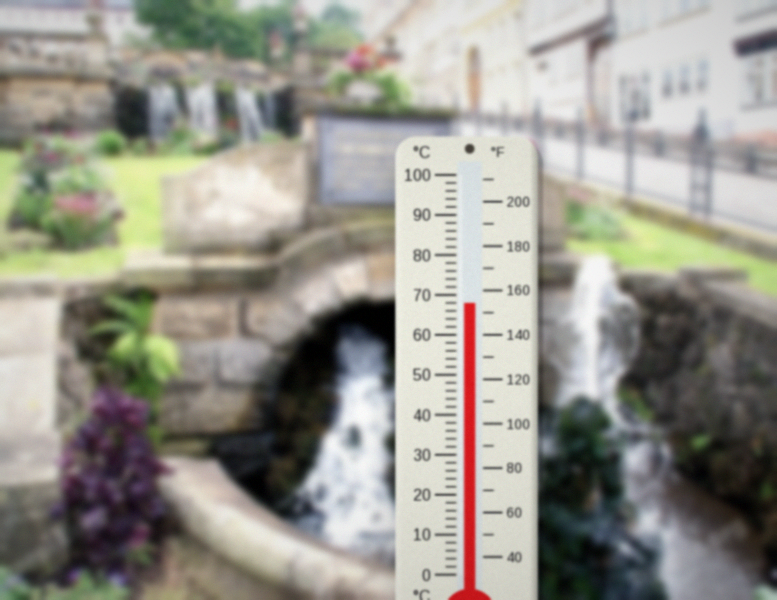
{"value": 68, "unit": "°C"}
